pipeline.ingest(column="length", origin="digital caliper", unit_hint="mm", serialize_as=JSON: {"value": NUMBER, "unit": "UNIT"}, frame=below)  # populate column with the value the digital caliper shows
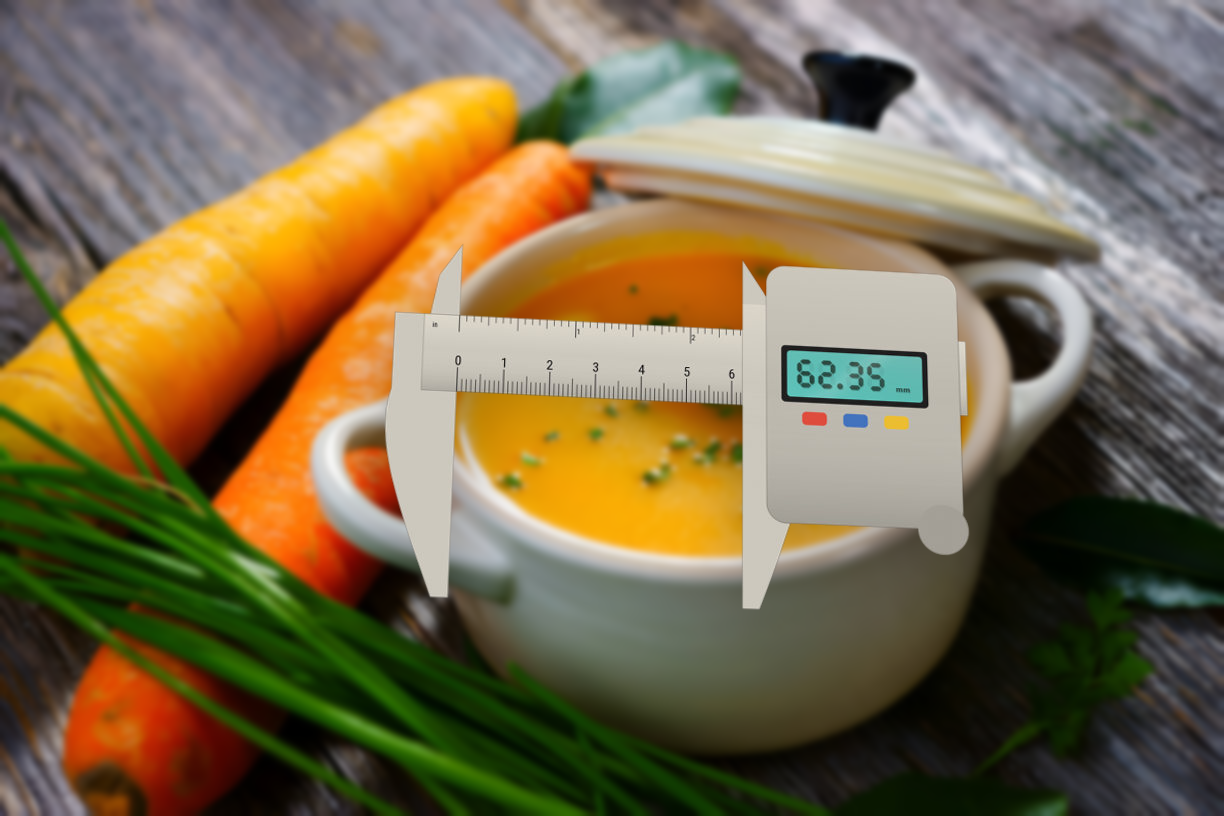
{"value": 62.35, "unit": "mm"}
